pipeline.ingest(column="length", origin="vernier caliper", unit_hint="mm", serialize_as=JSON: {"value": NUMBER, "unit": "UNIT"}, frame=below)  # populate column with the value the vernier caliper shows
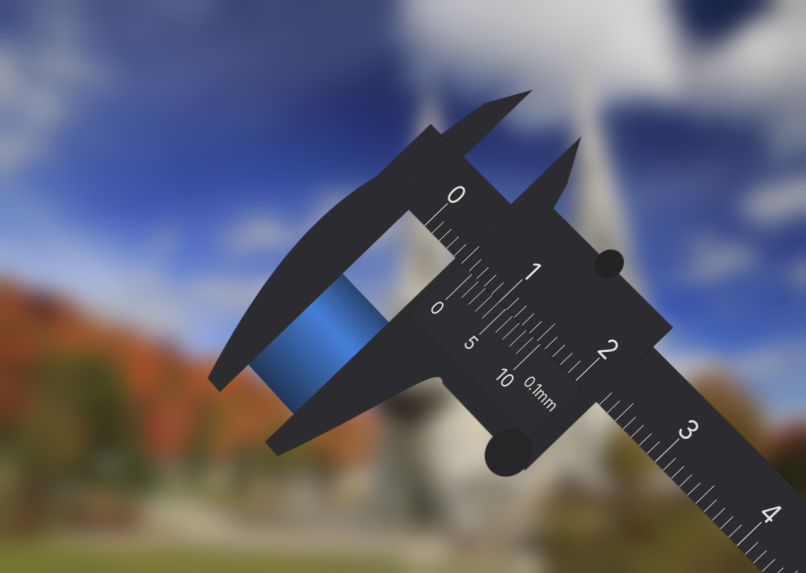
{"value": 6.4, "unit": "mm"}
